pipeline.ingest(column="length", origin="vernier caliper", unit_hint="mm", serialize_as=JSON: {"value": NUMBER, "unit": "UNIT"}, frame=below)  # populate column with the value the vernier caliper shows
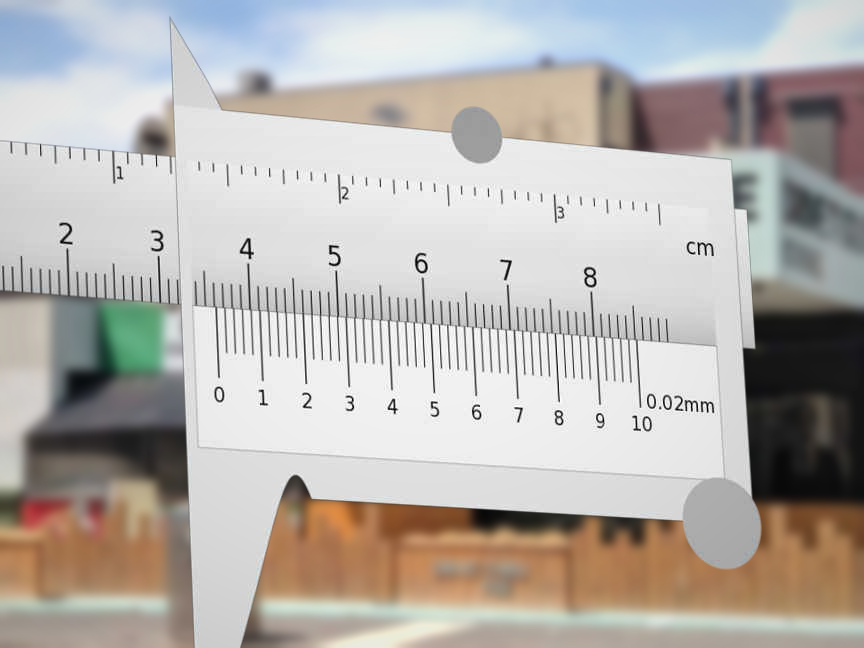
{"value": 36.2, "unit": "mm"}
